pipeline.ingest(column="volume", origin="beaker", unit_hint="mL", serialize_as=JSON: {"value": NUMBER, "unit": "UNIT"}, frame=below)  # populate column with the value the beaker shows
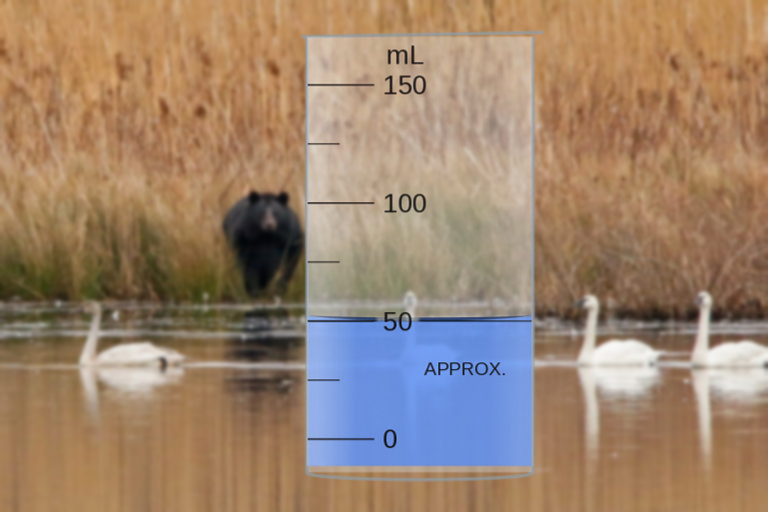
{"value": 50, "unit": "mL"}
